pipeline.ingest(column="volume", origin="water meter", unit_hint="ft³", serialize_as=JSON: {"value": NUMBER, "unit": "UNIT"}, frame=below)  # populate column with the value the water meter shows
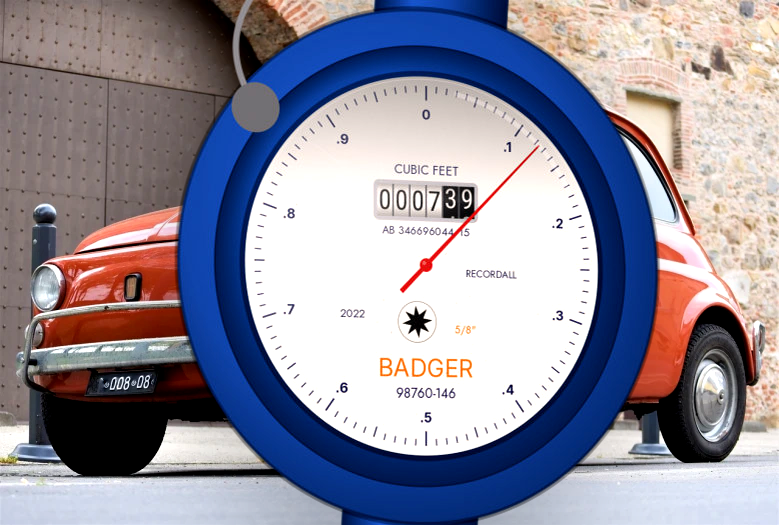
{"value": 739.12, "unit": "ft³"}
